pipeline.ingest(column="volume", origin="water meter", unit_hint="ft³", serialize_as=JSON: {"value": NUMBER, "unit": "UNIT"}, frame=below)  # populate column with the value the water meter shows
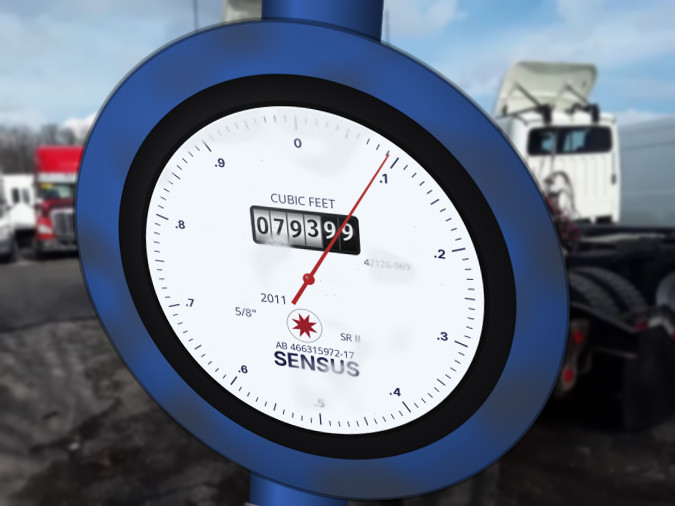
{"value": 79399.09, "unit": "ft³"}
